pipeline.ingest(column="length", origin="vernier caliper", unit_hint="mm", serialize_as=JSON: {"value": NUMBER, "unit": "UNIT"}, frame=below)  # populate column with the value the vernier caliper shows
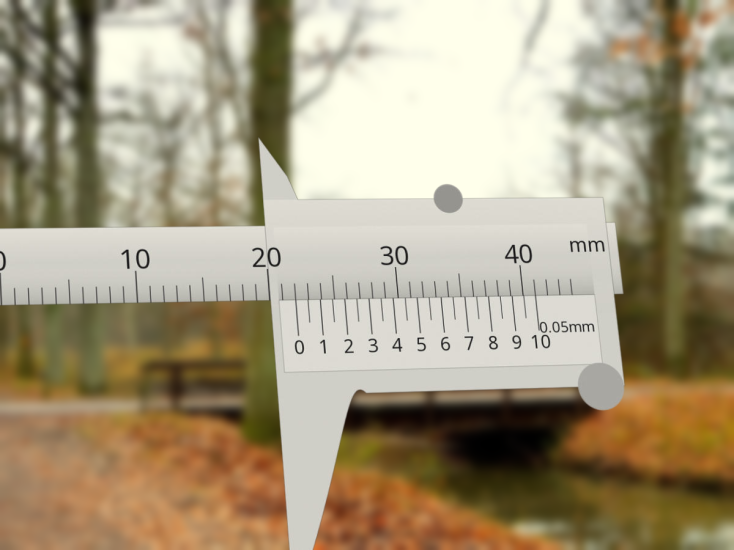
{"value": 22.0, "unit": "mm"}
